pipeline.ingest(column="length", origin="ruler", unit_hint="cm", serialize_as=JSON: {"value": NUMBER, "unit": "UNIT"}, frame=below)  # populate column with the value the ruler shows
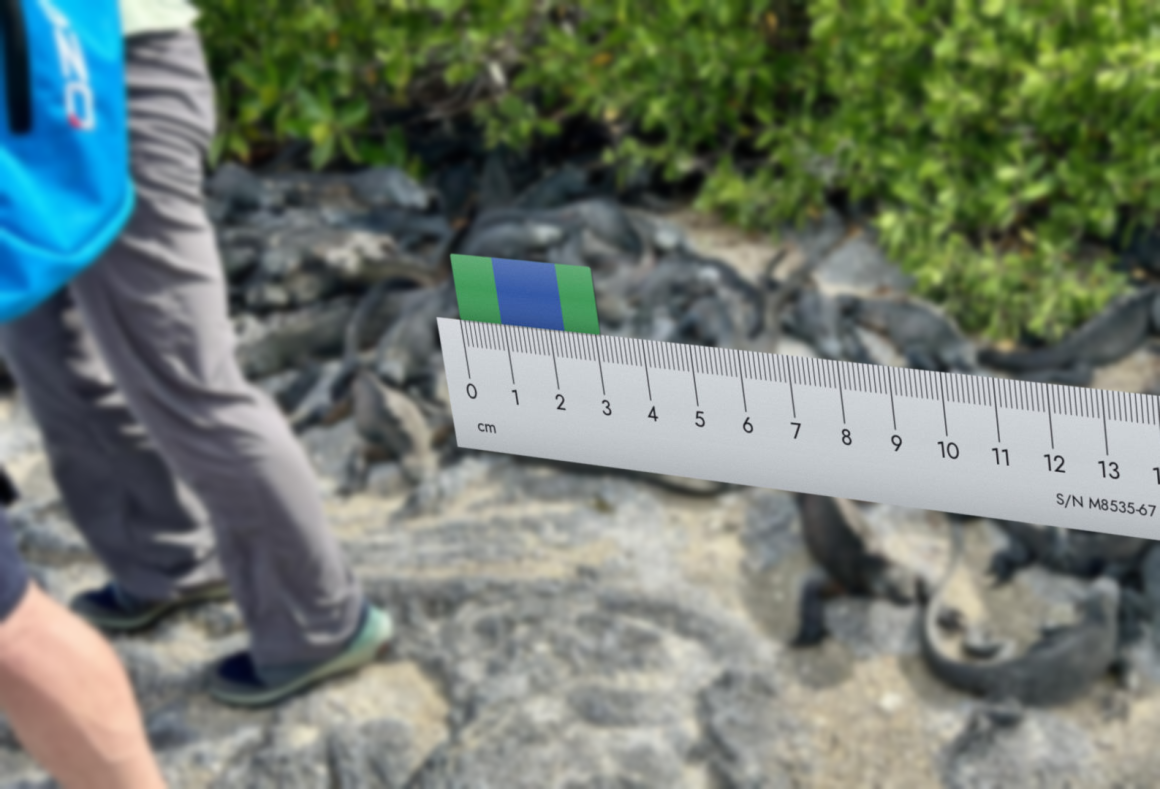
{"value": 3.1, "unit": "cm"}
